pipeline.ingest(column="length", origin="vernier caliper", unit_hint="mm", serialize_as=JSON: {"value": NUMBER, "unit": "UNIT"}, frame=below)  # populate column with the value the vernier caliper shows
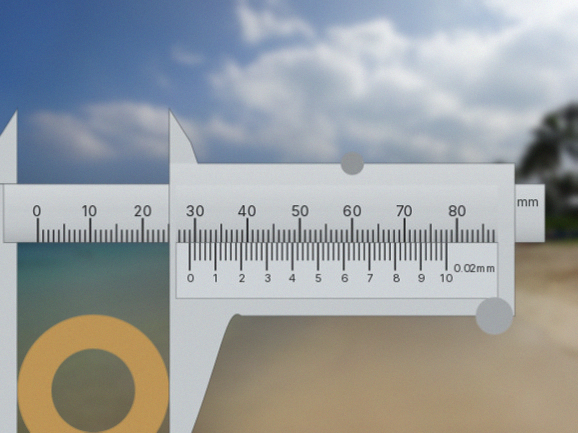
{"value": 29.0, "unit": "mm"}
